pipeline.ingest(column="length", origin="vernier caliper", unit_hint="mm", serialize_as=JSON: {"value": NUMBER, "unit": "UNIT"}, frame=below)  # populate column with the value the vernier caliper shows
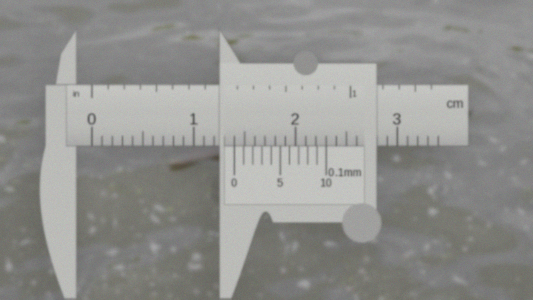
{"value": 14.0, "unit": "mm"}
